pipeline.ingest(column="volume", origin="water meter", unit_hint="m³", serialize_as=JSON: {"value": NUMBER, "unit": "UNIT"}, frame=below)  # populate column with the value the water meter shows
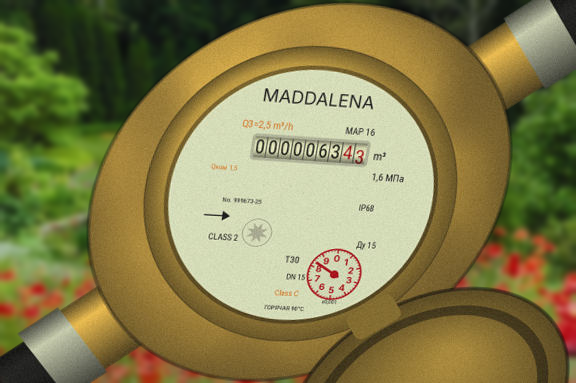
{"value": 63.428, "unit": "m³"}
